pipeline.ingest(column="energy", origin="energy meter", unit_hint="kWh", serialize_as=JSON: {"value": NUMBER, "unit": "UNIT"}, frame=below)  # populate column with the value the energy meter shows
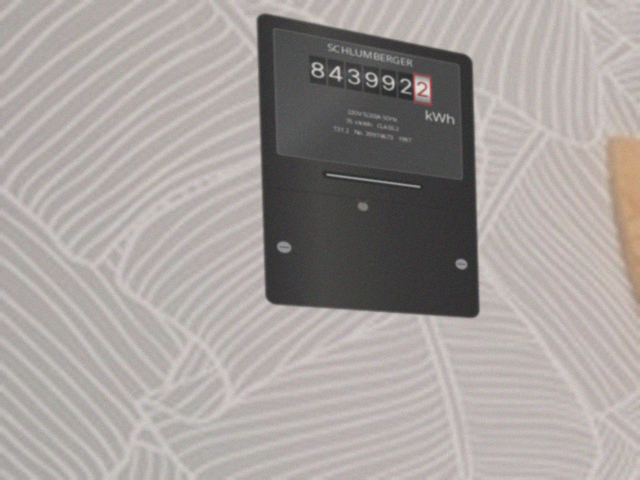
{"value": 843992.2, "unit": "kWh"}
